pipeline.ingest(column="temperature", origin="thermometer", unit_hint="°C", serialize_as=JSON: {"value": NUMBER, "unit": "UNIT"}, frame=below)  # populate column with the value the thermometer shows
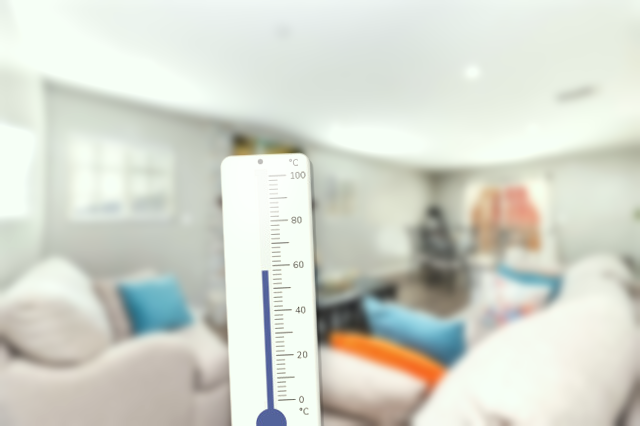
{"value": 58, "unit": "°C"}
